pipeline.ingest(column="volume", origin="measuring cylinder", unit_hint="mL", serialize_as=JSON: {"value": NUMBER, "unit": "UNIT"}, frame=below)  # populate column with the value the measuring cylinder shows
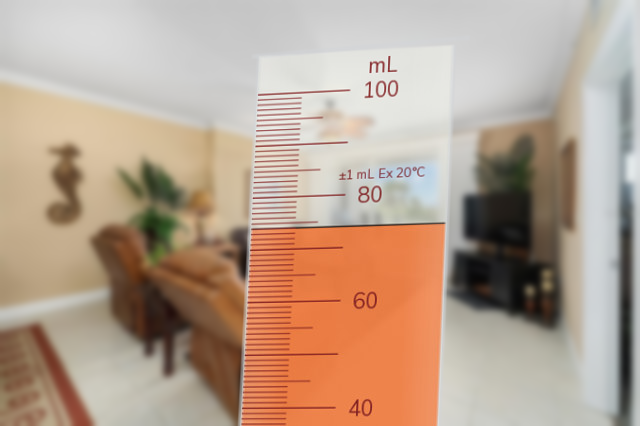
{"value": 74, "unit": "mL"}
